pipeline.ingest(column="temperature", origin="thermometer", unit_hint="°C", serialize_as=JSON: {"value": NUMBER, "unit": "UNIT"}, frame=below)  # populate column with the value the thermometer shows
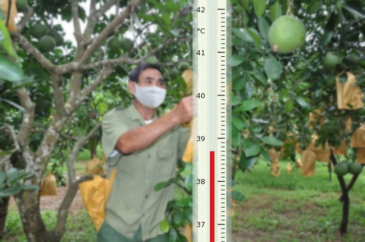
{"value": 38.7, "unit": "°C"}
